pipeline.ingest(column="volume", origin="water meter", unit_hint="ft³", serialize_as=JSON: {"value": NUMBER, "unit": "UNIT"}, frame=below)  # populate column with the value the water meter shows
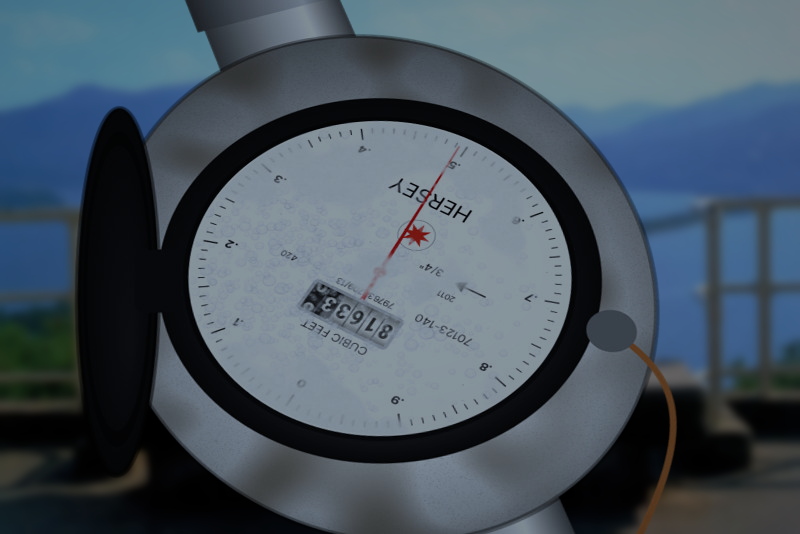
{"value": 816338.49, "unit": "ft³"}
